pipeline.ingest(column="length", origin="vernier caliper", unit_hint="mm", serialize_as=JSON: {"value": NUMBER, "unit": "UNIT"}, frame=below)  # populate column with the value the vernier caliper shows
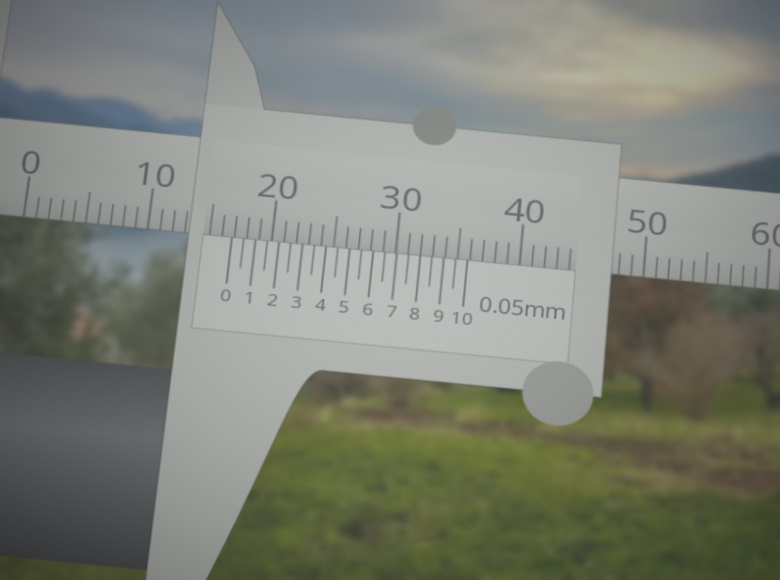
{"value": 16.8, "unit": "mm"}
